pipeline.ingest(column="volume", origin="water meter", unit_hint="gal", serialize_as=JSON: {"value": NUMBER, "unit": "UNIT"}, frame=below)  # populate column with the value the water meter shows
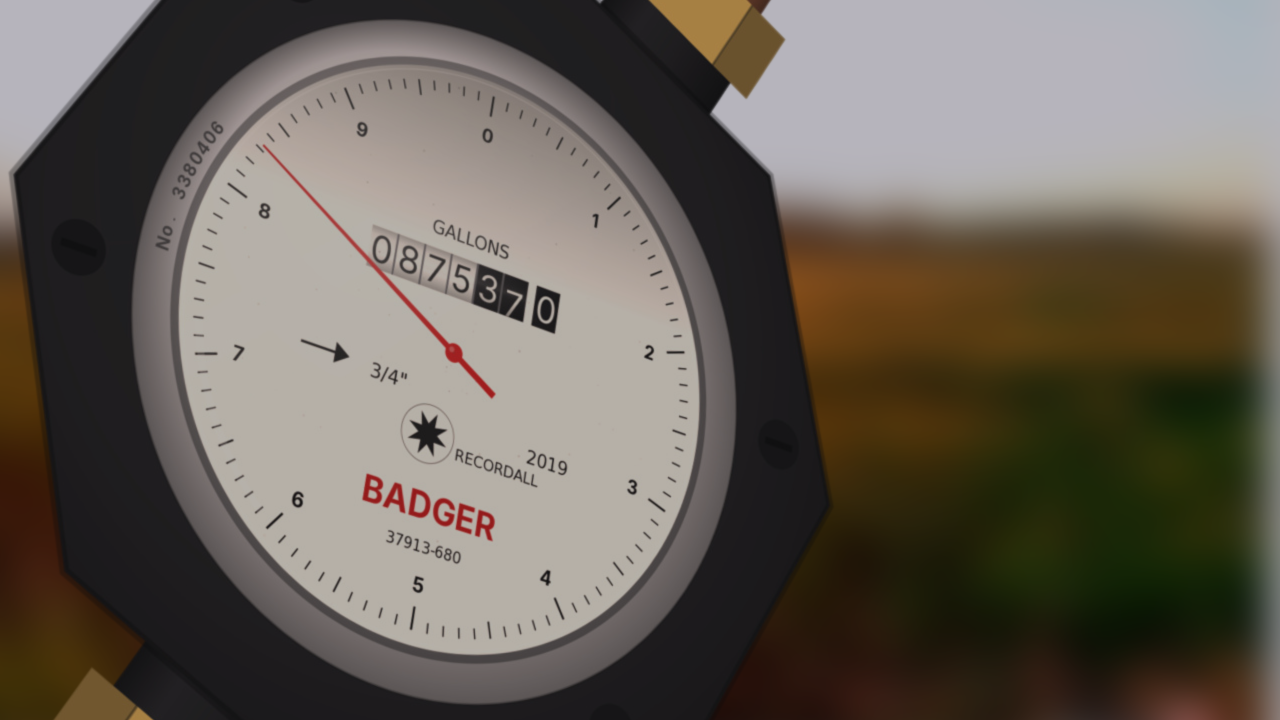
{"value": 875368.3, "unit": "gal"}
